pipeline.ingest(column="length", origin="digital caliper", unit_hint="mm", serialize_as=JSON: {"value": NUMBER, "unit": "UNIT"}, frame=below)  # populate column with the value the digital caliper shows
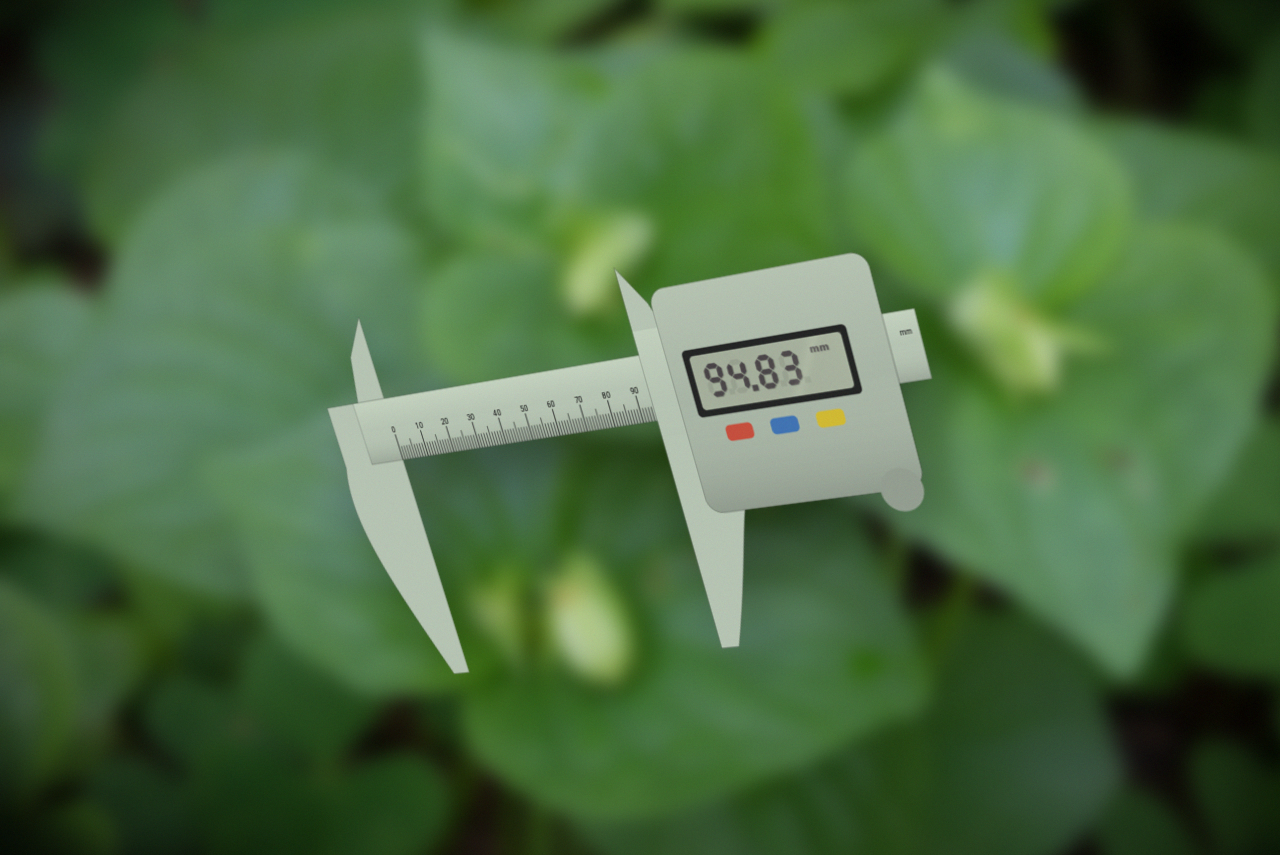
{"value": 94.83, "unit": "mm"}
